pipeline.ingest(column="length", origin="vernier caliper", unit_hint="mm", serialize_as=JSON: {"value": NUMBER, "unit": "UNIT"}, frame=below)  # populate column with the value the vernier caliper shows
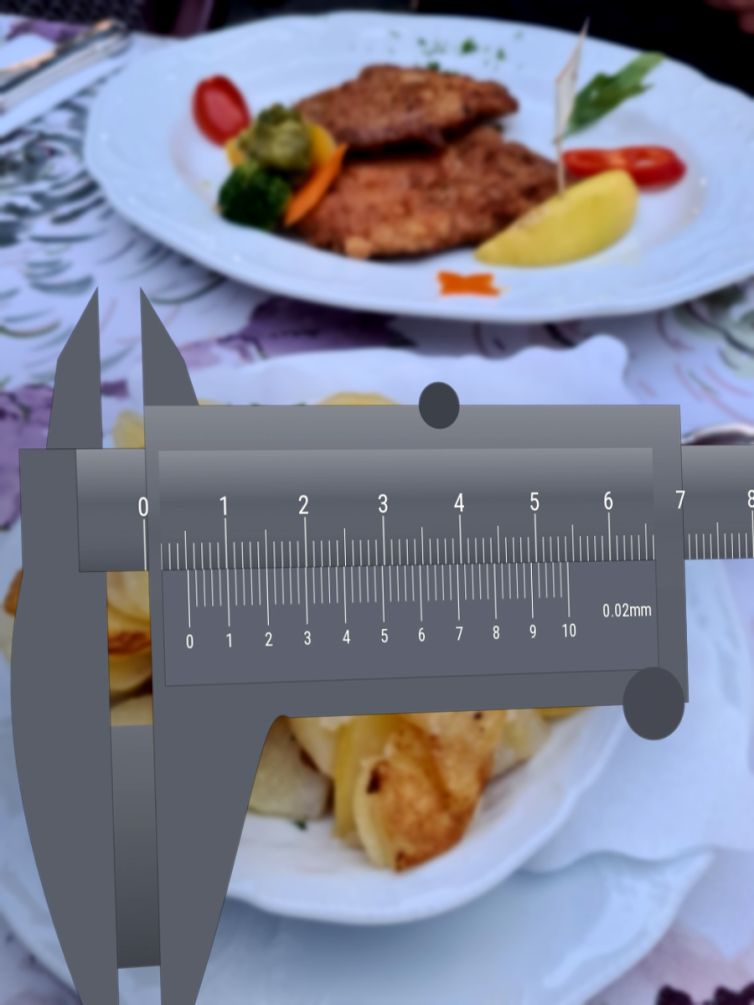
{"value": 5.2, "unit": "mm"}
